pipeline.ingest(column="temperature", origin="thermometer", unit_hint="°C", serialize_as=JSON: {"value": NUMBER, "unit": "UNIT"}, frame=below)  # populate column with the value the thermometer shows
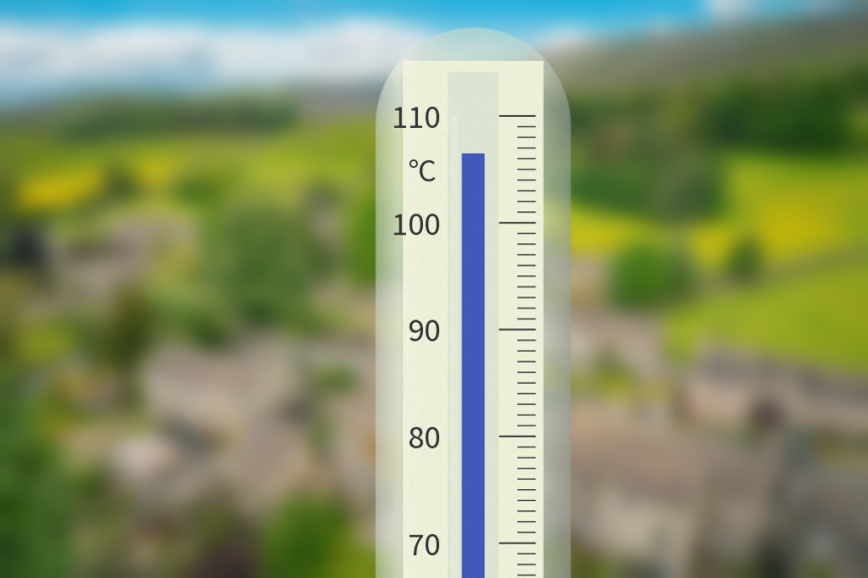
{"value": 106.5, "unit": "°C"}
